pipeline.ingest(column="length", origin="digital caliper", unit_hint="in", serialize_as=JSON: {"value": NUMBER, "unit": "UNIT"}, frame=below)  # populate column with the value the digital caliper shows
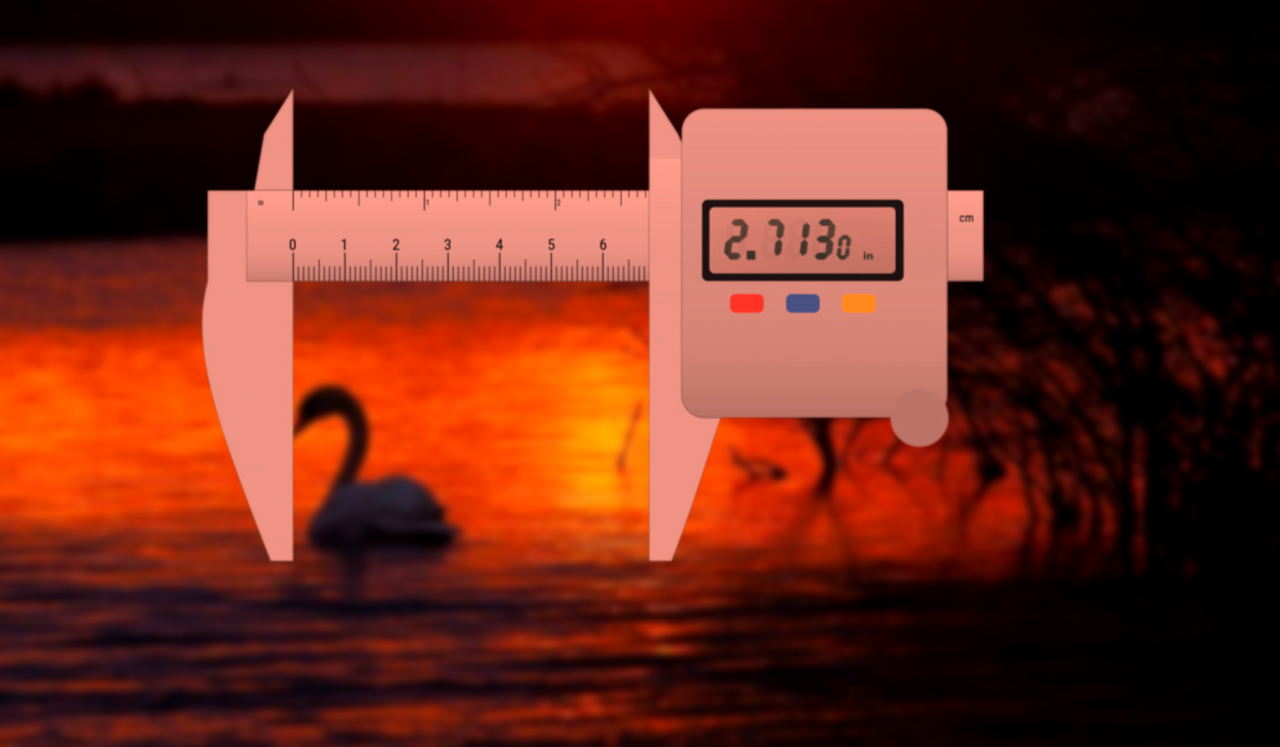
{"value": 2.7130, "unit": "in"}
